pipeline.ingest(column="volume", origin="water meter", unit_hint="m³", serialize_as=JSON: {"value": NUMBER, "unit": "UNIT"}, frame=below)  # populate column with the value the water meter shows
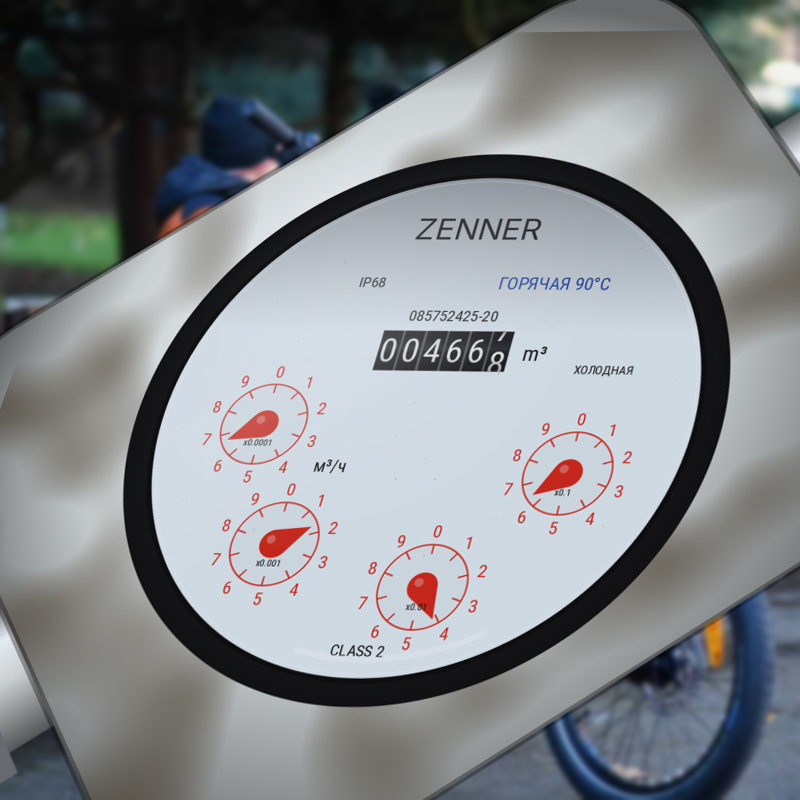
{"value": 4667.6416, "unit": "m³"}
